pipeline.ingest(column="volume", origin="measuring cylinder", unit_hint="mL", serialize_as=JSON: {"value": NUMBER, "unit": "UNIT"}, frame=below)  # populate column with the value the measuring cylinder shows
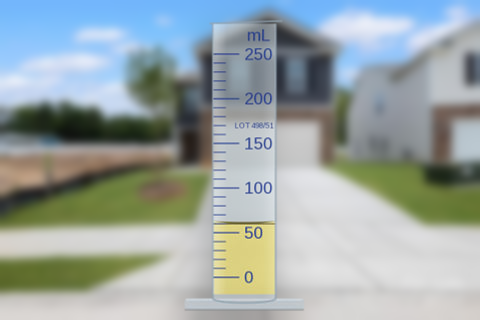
{"value": 60, "unit": "mL"}
